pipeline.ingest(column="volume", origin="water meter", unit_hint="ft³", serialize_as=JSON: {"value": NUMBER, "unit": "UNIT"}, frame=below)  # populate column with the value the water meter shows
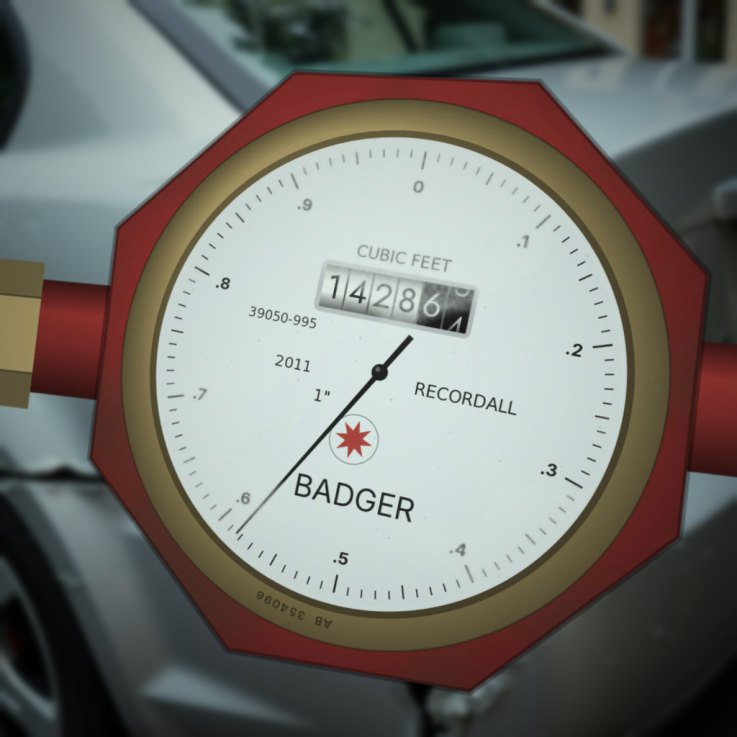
{"value": 142863.58, "unit": "ft³"}
